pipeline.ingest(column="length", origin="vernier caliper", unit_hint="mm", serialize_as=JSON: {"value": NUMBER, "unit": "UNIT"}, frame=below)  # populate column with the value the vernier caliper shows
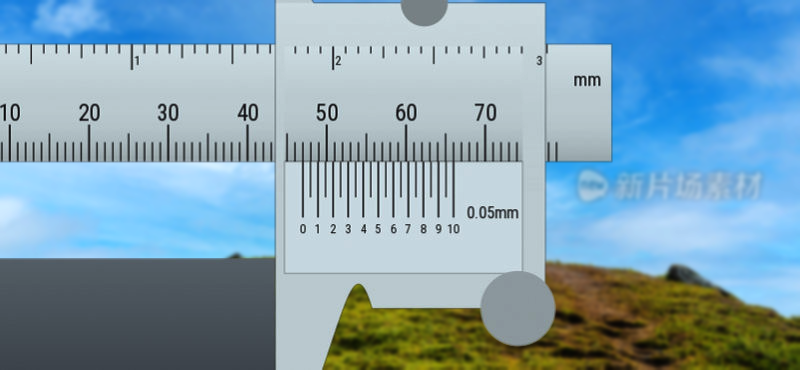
{"value": 47.0, "unit": "mm"}
